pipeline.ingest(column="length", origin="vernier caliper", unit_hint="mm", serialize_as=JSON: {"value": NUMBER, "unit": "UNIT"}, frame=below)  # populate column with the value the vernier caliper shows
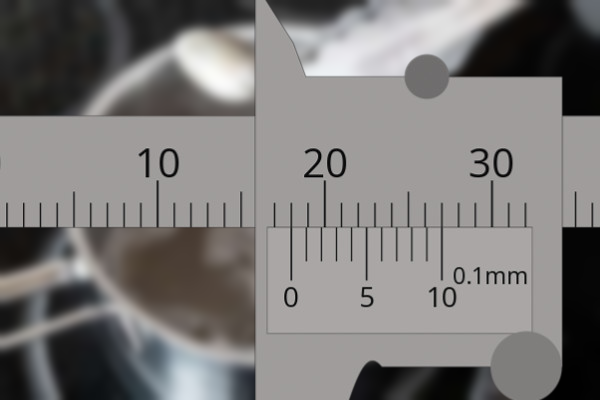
{"value": 18.0, "unit": "mm"}
